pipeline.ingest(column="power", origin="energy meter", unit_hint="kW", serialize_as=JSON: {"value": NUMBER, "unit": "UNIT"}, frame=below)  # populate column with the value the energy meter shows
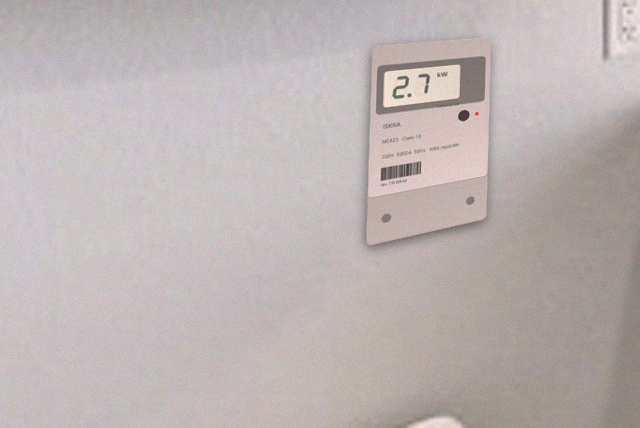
{"value": 2.7, "unit": "kW"}
